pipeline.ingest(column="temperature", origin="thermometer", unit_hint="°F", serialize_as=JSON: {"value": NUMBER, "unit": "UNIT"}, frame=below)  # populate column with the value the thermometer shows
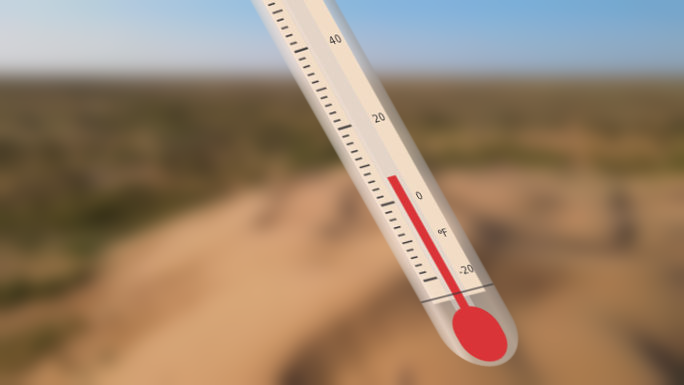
{"value": 6, "unit": "°F"}
